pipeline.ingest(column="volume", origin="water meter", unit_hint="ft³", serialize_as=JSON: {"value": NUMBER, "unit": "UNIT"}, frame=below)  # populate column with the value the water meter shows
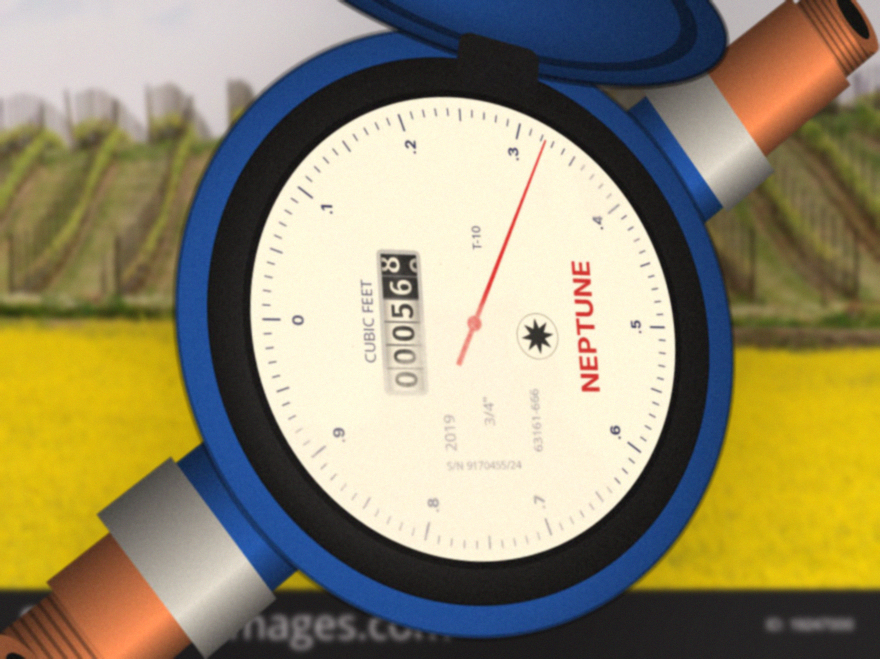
{"value": 568.32, "unit": "ft³"}
